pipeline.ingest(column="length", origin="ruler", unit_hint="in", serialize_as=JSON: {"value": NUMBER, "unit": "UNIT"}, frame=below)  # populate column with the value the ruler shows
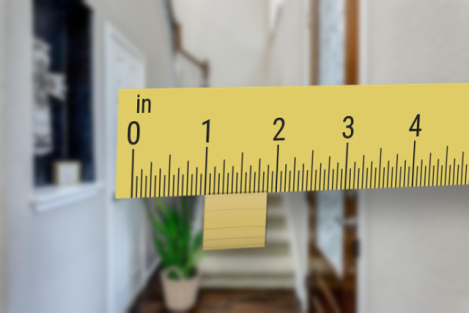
{"value": 0.875, "unit": "in"}
